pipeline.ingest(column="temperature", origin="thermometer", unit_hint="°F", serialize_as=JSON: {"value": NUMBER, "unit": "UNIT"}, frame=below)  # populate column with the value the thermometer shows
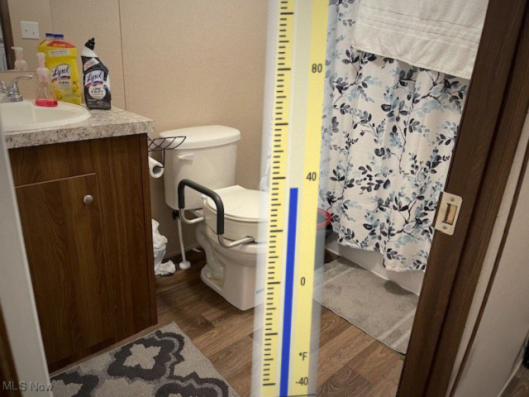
{"value": 36, "unit": "°F"}
